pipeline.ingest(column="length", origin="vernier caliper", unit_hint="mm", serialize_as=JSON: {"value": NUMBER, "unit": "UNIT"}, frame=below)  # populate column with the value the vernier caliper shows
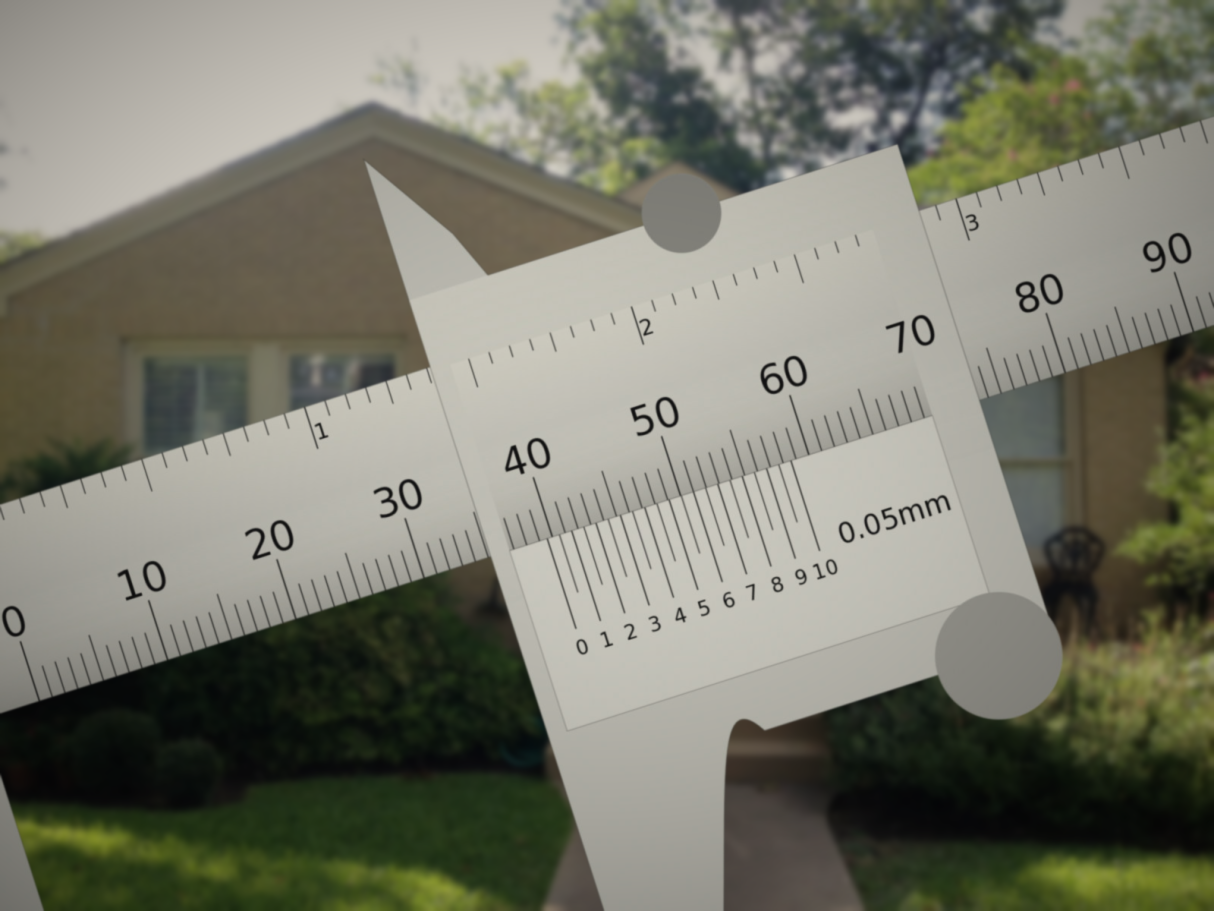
{"value": 39.6, "unit": "mm"}
